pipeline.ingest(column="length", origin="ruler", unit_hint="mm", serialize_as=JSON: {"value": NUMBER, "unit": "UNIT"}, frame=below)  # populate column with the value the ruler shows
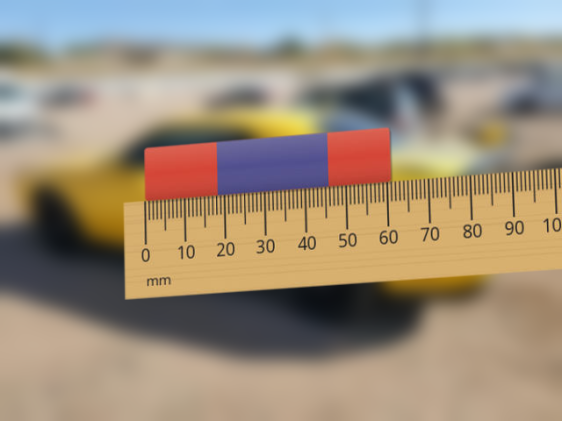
{"value": 61, "unit": "mm"}
